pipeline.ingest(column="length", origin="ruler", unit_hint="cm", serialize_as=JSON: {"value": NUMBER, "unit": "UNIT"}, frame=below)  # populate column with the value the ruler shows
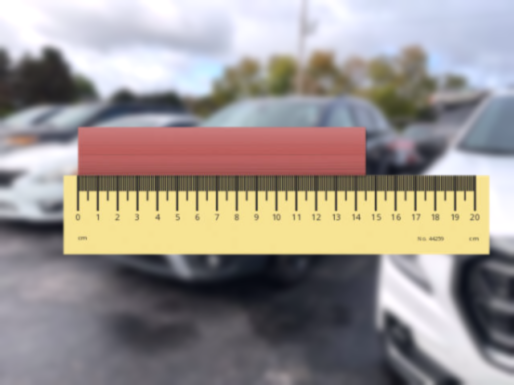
{"value": 14.5, "unit": "cm"}
